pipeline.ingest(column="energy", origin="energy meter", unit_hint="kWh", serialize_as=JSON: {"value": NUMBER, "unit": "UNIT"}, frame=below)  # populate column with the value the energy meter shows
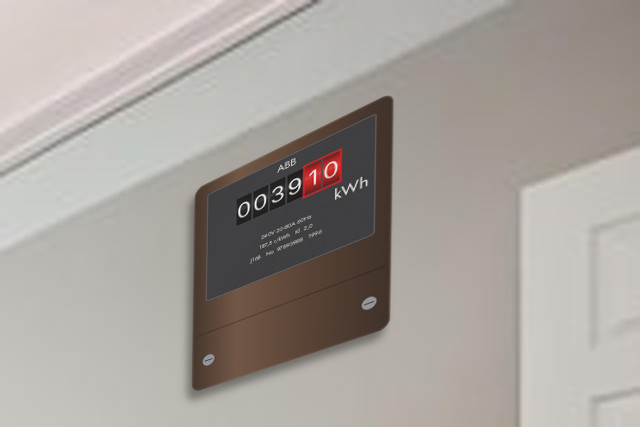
{"value": 39.10, "unit": "kWh"}
